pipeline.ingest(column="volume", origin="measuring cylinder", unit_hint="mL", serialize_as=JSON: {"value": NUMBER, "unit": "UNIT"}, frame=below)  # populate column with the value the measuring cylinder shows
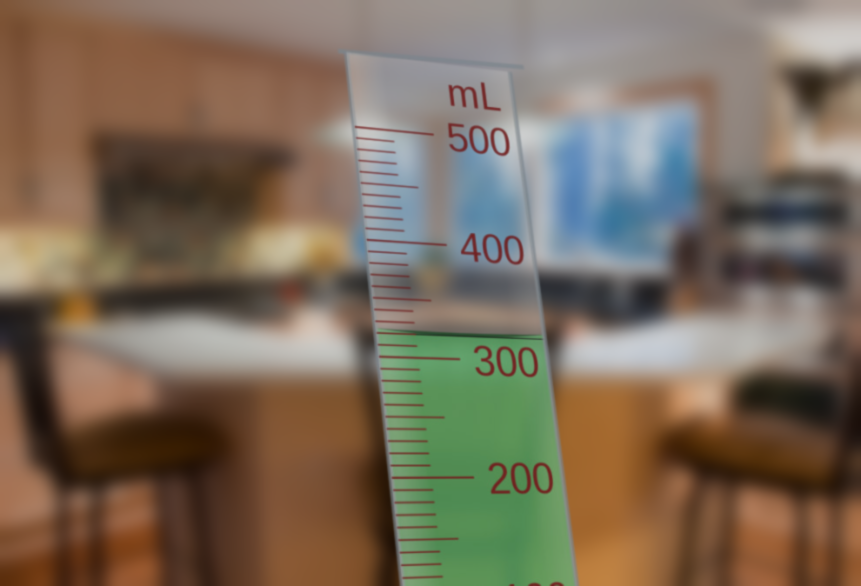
{"value": 320, "unit": "mL"}
